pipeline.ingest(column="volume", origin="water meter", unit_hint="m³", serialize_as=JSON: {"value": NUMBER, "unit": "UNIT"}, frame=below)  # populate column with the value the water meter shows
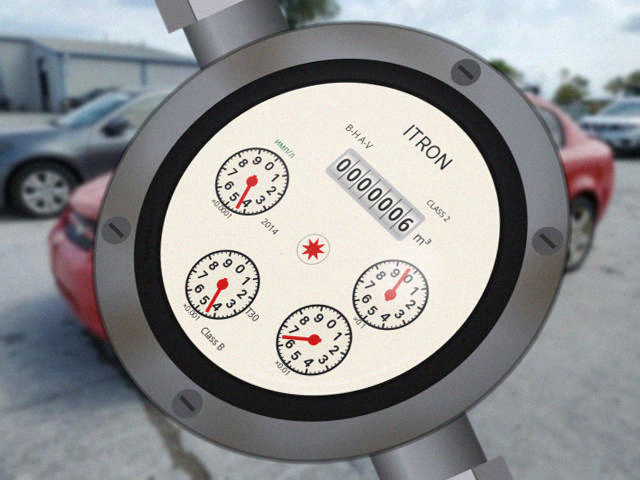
{"value": 5.9644, "unit": "m³"}
